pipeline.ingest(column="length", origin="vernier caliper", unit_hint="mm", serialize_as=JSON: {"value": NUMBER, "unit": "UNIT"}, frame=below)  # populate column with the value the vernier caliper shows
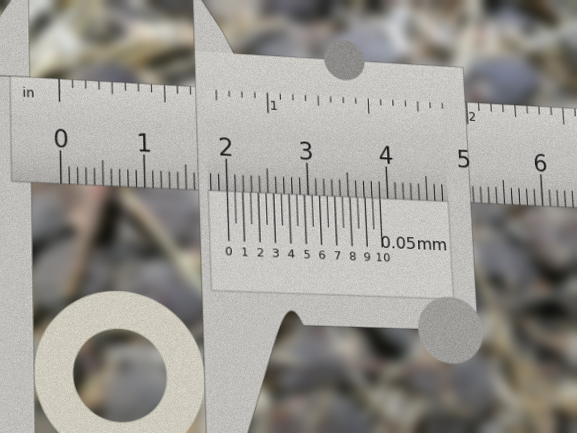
{"value": 20.0, "unit": "mm"}
